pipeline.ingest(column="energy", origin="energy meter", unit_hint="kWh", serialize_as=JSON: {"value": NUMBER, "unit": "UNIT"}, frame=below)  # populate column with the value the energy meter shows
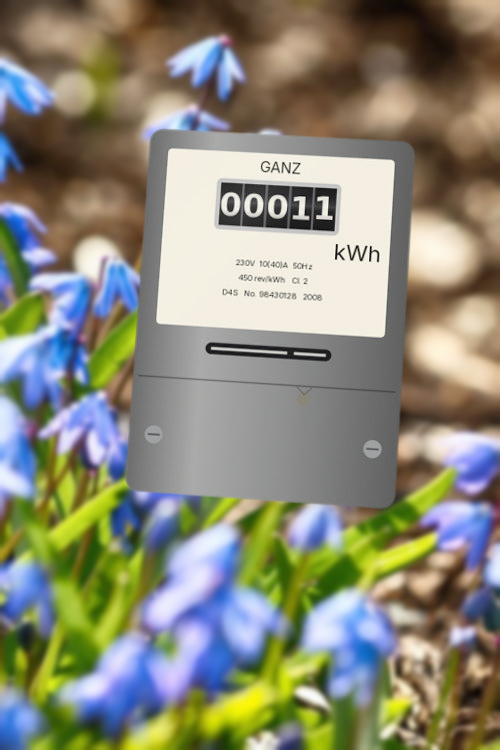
{"value": 11, "unit": "kWh"}
